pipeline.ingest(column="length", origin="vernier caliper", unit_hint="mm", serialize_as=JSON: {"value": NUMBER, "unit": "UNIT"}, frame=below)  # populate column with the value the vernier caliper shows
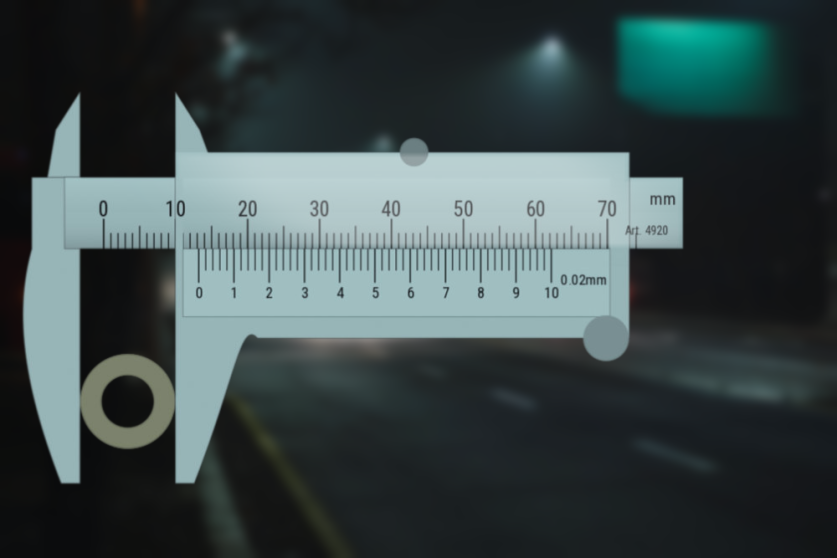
{"value": 13.2, "unit": "mm"}
